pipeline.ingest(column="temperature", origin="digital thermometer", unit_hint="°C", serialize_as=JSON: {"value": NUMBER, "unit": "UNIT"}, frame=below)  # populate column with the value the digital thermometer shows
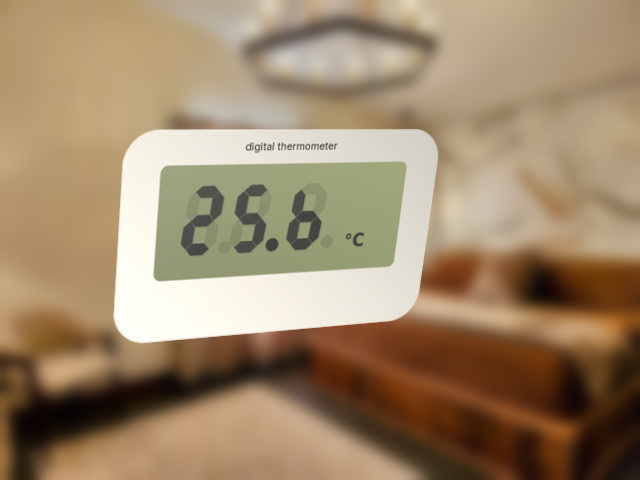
{"value": 25.6, "unit": "°C"}
